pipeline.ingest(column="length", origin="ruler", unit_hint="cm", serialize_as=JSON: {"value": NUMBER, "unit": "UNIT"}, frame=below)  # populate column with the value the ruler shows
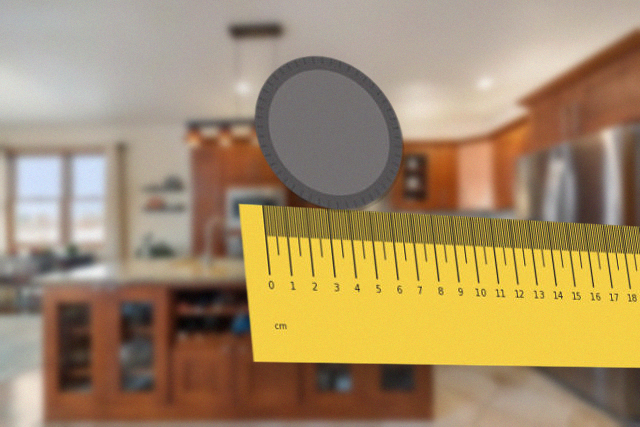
{"value": 7, "unit": "cm"}
